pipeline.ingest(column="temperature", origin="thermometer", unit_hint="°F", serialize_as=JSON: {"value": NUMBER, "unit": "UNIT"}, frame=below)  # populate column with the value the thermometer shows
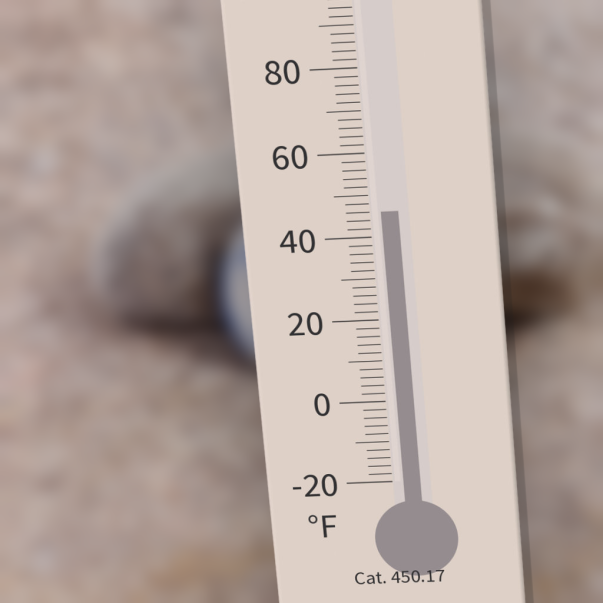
{"value": 46, "unit": "°F"}
